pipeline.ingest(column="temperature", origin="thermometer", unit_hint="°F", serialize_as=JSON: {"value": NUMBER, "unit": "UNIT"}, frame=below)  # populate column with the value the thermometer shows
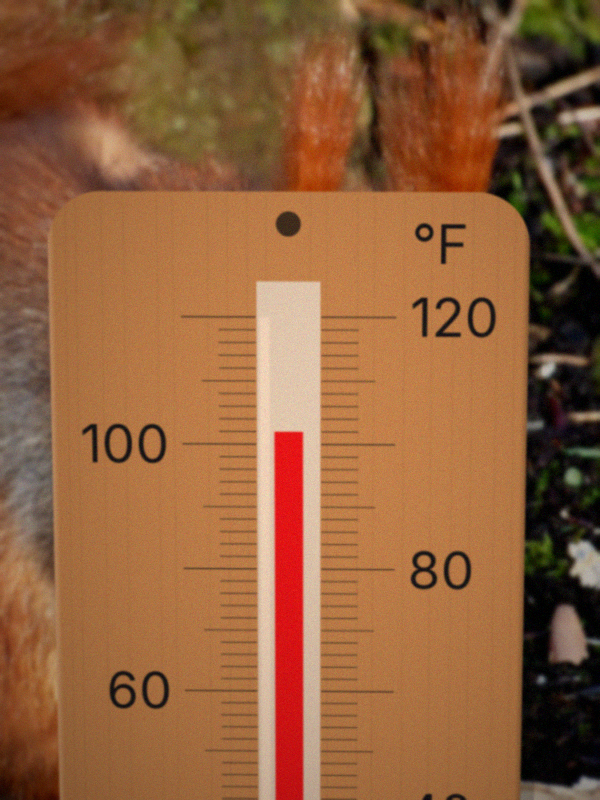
{"value": 102, "unit": "°F"}
